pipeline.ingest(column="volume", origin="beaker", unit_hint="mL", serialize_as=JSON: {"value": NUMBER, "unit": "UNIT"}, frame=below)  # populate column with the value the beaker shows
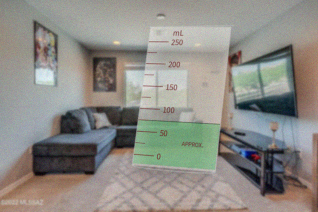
{"value": 75, "unit": "mL"}
